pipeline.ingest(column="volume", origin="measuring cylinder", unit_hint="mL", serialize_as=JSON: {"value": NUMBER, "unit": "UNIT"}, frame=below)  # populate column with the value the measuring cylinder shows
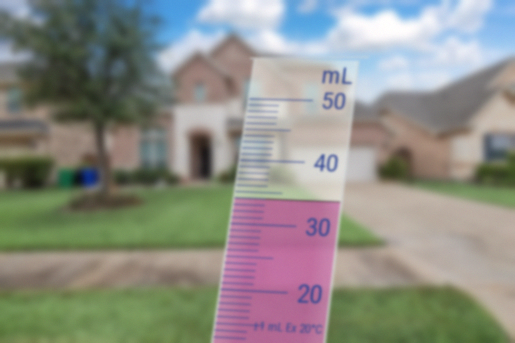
{"value": 34, "unit": "mL"}
